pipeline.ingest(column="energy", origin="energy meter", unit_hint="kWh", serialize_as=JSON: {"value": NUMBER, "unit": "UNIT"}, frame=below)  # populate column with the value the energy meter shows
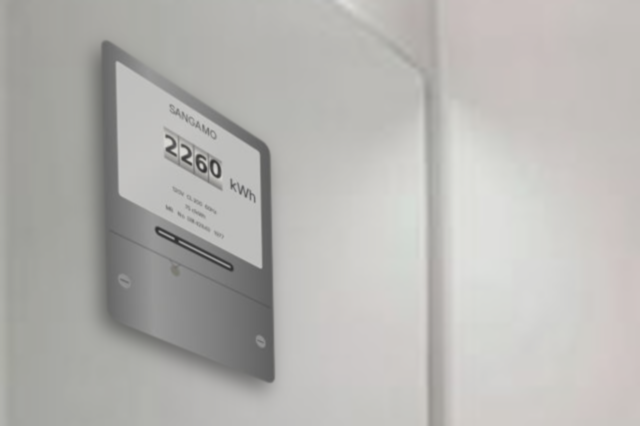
{"value": 2260, "unit": "kWh"}
